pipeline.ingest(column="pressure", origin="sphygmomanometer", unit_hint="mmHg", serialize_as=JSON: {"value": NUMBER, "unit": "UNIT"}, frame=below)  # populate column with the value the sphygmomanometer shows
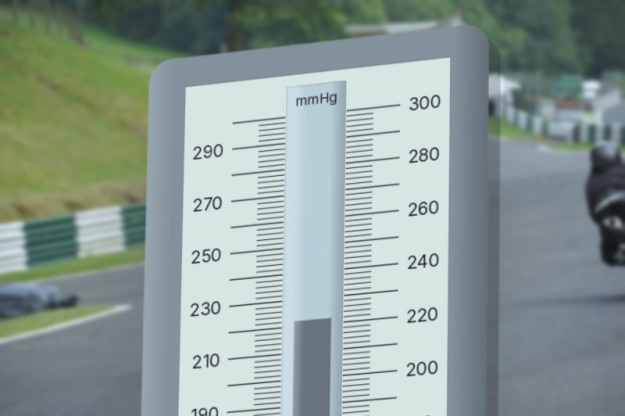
{"value": 222, "unit": "mmHg"}
